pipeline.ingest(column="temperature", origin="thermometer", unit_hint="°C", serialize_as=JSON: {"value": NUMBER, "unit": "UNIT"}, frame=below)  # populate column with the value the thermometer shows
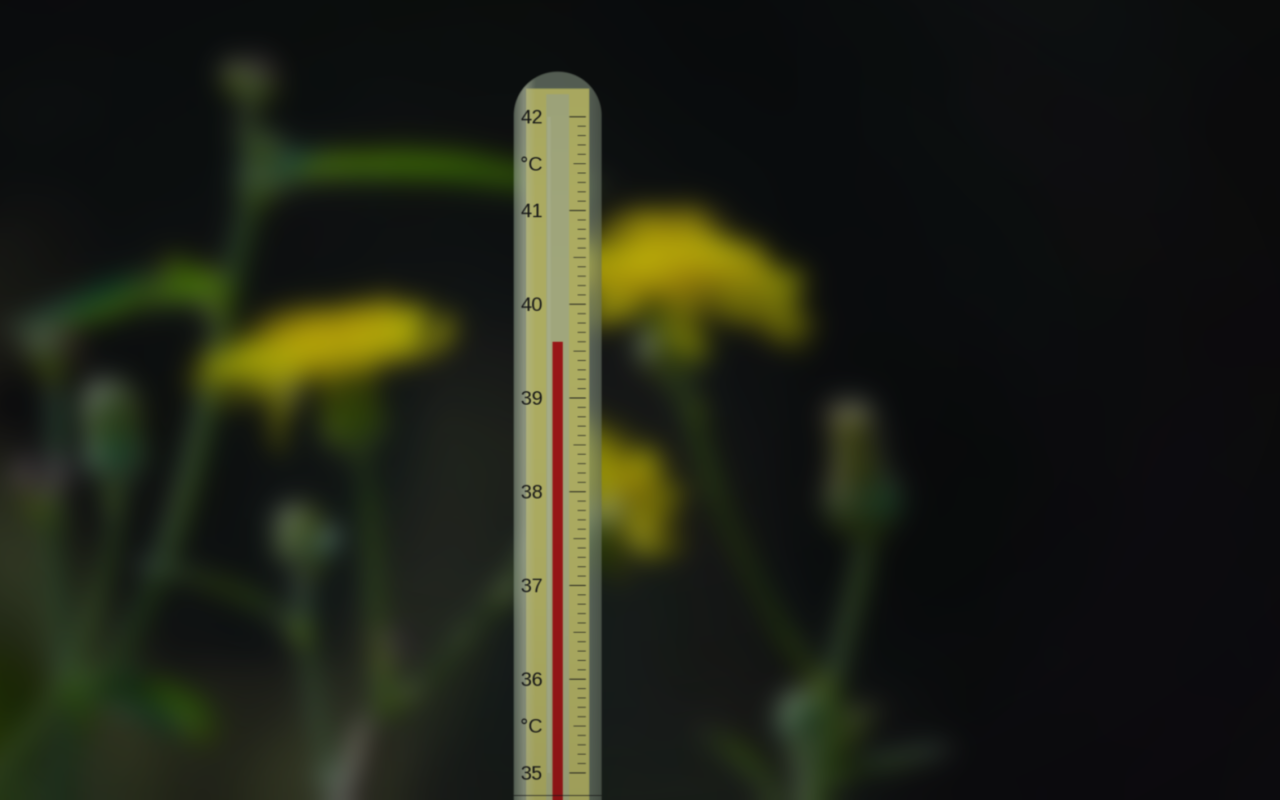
{"value": 39.6, "unit": "°C"}
